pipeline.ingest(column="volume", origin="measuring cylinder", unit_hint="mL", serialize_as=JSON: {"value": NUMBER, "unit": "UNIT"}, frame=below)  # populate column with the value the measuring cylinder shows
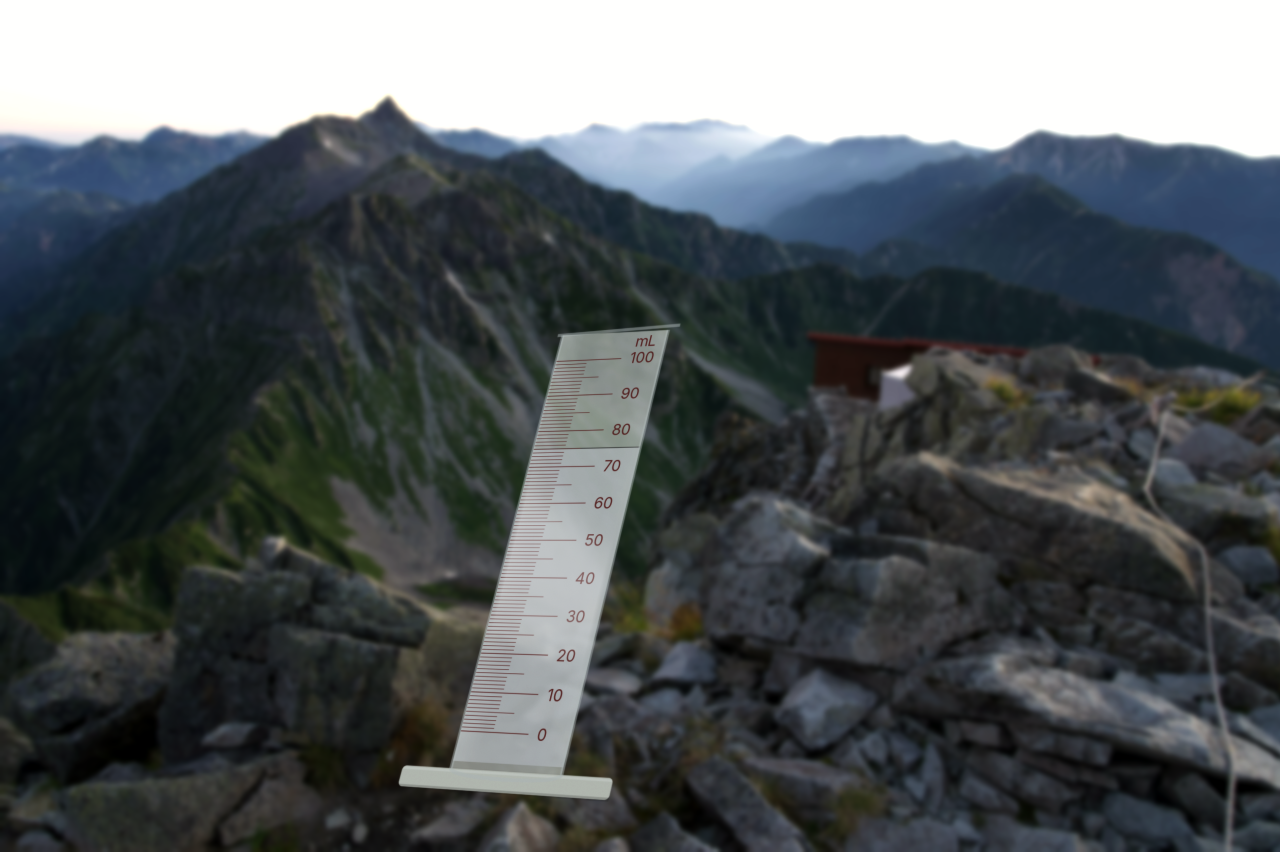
{"value": 75, "unit": "mL"}
